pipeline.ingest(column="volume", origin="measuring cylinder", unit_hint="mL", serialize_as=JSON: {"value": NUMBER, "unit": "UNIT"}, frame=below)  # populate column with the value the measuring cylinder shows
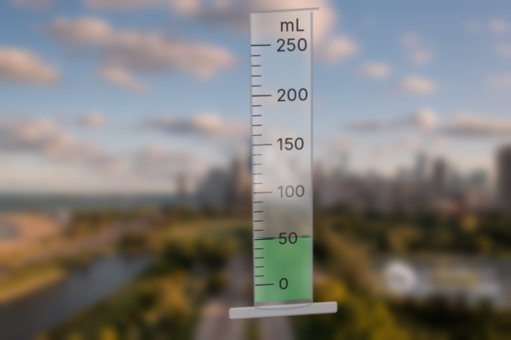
{"value": 50, "unit": "mL"}
